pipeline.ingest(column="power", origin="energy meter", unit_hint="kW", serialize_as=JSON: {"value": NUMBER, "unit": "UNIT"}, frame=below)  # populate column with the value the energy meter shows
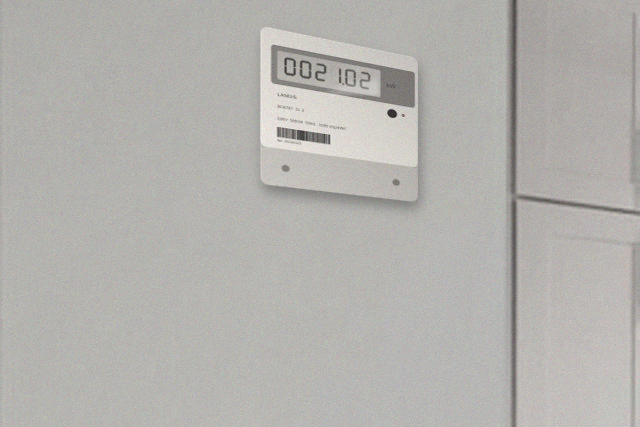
{"value": 21.02, "unit": "kW"}
